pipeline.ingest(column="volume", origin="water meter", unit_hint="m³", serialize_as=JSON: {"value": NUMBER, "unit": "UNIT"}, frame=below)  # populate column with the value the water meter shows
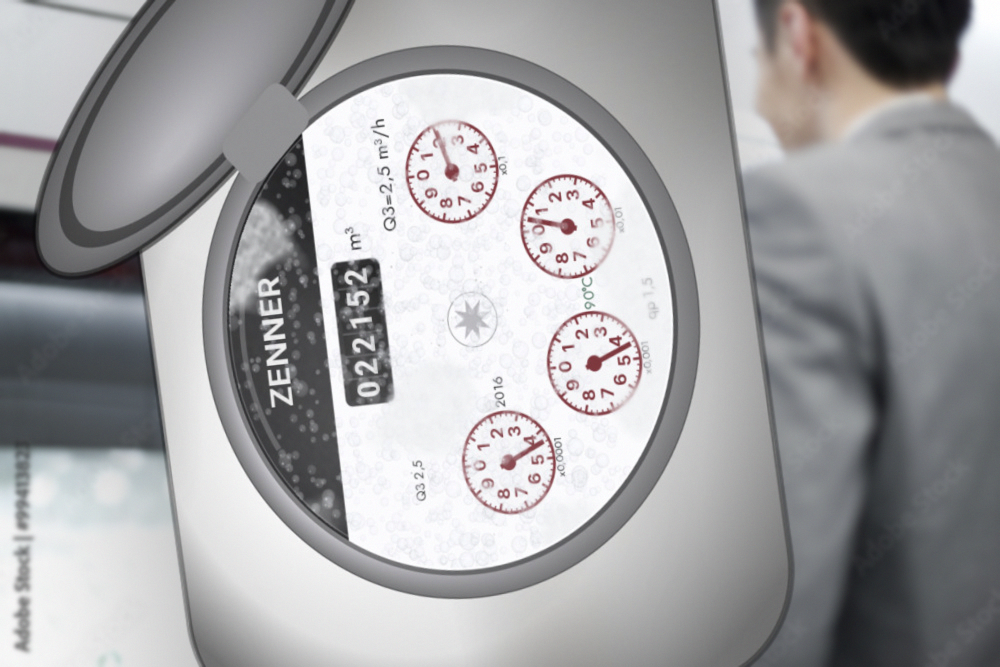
{"value": 22152.2044, "unit": "m³"}
